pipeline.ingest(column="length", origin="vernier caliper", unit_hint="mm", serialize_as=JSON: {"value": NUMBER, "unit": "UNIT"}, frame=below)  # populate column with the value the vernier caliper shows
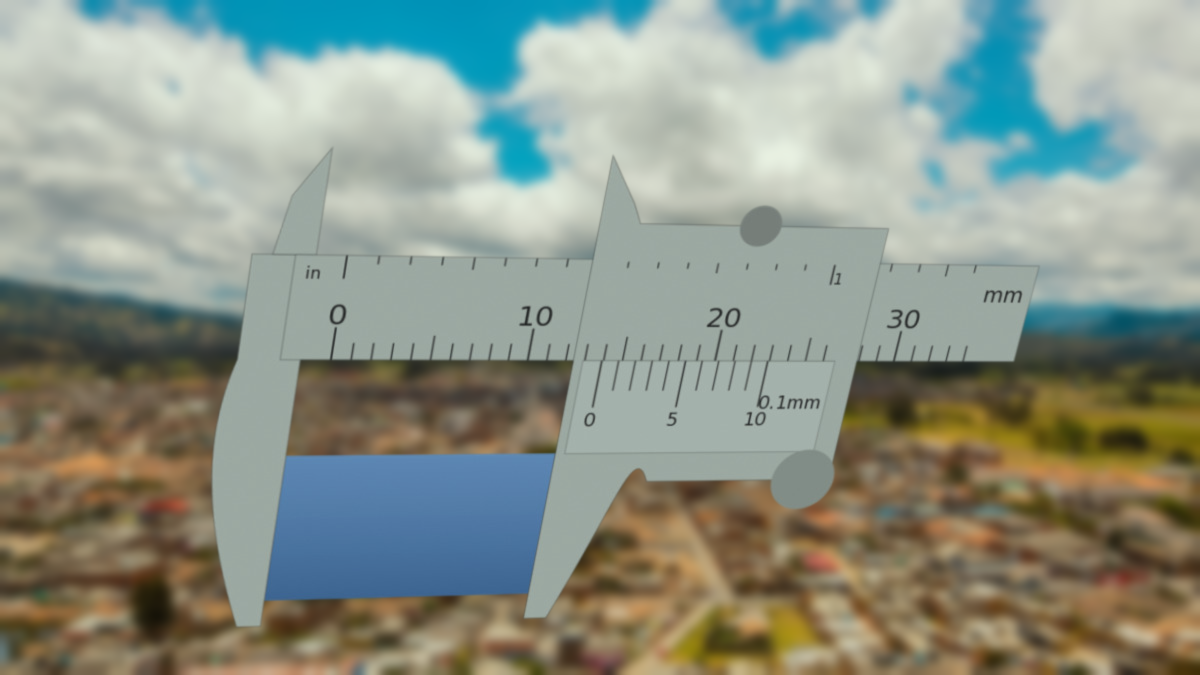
{"value": 13.9, "unit": "mm"}
